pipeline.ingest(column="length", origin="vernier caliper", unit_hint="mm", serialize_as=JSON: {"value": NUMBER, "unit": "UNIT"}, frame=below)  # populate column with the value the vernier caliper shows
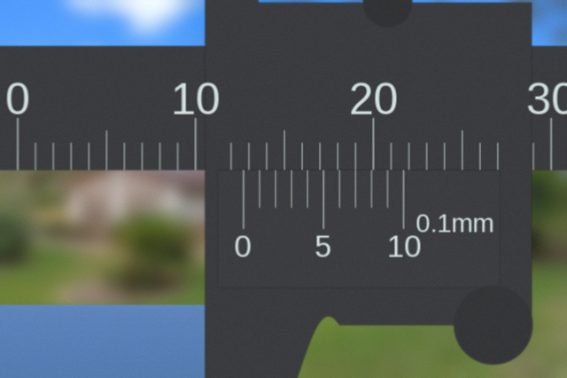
{"value": 12.7, "unit": "mm"}
